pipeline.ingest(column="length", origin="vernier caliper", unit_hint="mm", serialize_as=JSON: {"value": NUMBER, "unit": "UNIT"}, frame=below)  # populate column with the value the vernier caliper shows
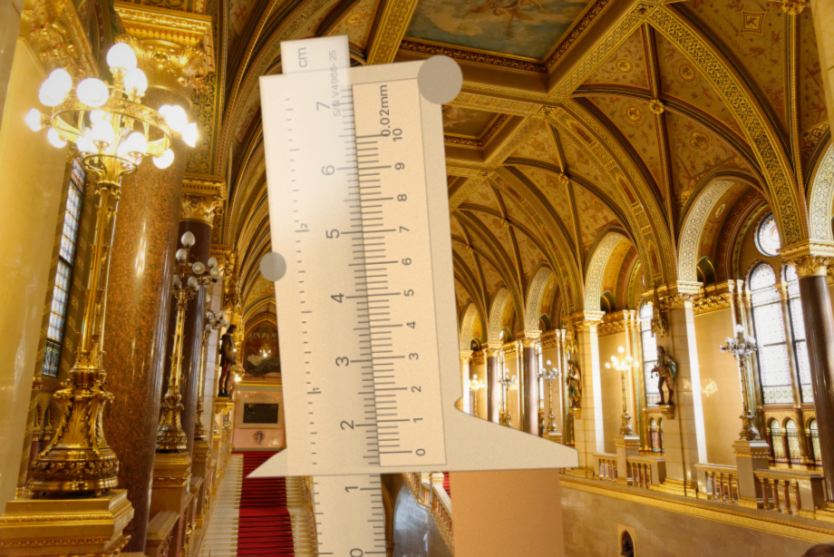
{"value": 15.6, "unit": "mm"}
